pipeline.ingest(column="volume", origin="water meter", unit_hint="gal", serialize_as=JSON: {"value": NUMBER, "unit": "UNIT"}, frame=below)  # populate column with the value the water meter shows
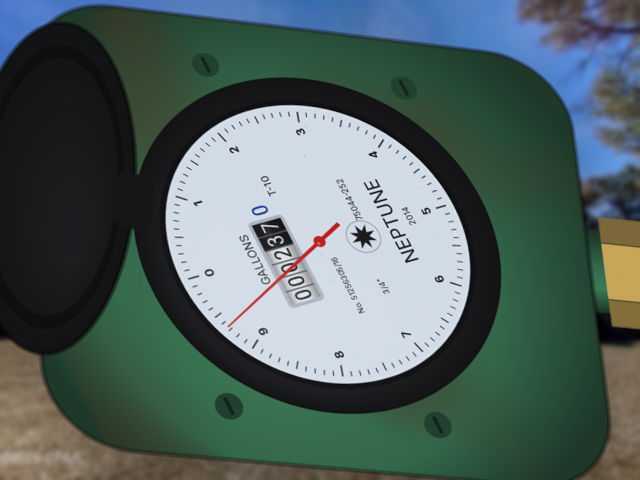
{"value": 2369.3, "unit": "gal"}
